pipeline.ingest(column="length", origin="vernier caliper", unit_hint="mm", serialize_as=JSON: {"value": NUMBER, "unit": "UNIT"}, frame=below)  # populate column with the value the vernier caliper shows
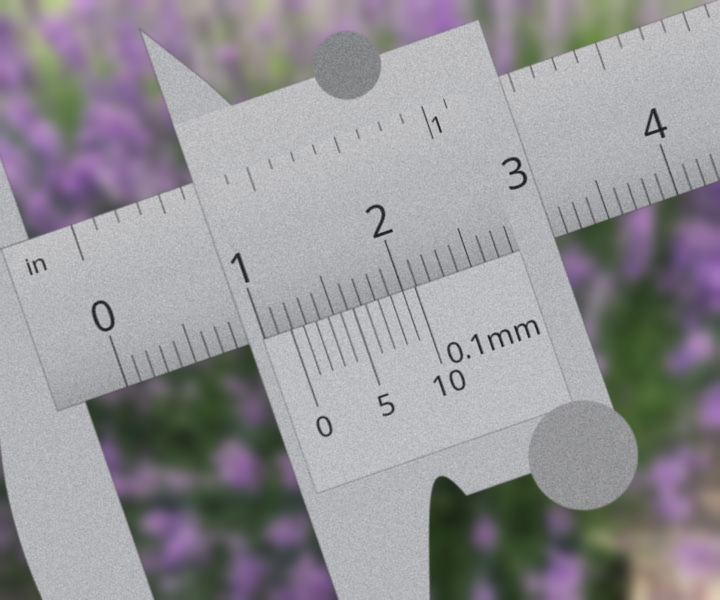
{"value": 11.9, "unit": "mm"}
